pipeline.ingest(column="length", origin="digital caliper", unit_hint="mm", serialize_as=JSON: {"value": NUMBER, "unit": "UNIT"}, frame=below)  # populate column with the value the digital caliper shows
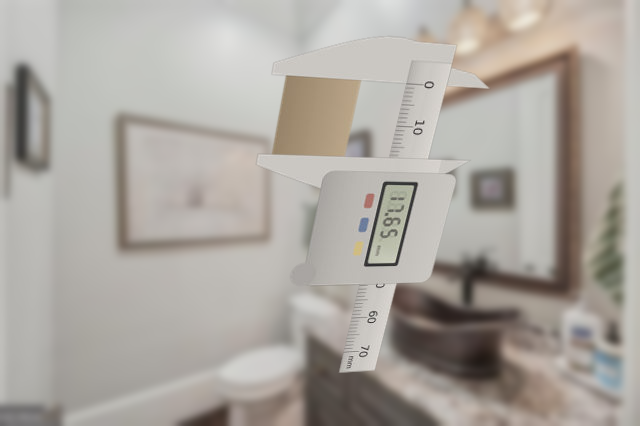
{"value": 17.65, "unit": "mm"}
